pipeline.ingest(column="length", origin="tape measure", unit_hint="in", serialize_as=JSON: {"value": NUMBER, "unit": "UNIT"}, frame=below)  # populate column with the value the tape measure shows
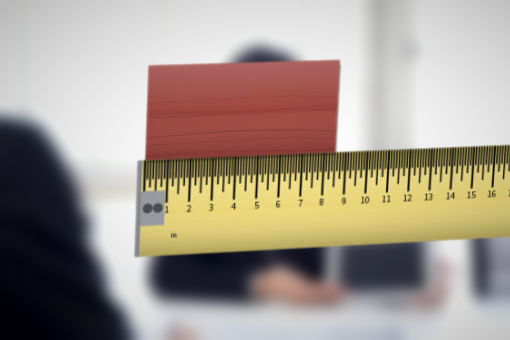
{"value": 8.5, "unit": "in"}
